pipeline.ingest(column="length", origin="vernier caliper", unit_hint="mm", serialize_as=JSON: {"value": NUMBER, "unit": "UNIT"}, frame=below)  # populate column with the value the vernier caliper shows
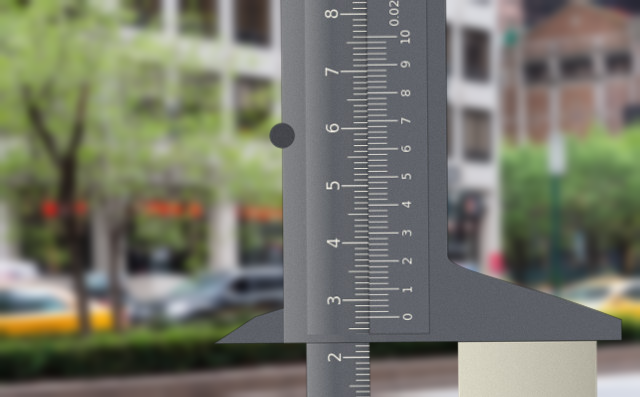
{"value": 27.0, "unit": "mm"}
